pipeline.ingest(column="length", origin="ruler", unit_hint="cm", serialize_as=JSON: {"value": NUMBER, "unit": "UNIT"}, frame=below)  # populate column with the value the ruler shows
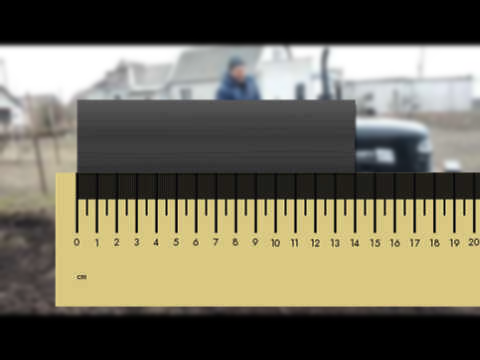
{"value": 14, "unit": "cm"}
